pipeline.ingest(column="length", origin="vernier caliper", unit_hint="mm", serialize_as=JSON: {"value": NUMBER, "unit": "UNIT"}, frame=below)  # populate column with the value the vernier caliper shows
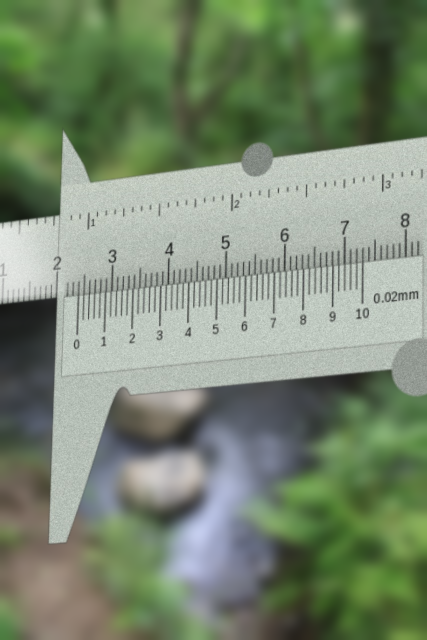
{"value": 24.0, "unit": "mm"}
